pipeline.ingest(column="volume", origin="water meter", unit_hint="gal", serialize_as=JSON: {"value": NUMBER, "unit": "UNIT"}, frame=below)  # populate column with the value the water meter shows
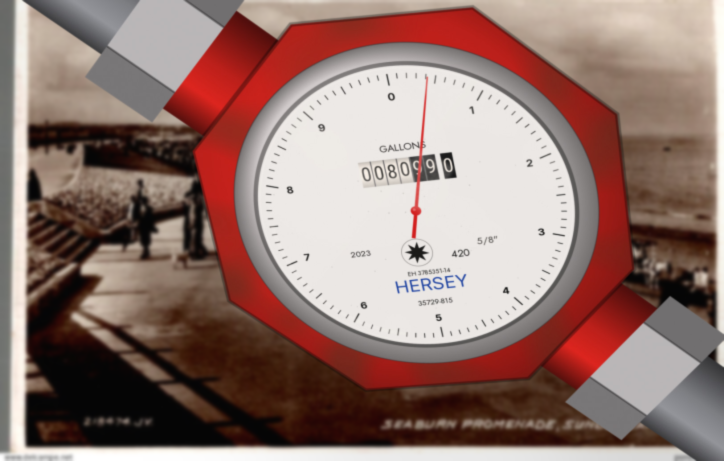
{"value": 80990.4, "unit": "gal"}
